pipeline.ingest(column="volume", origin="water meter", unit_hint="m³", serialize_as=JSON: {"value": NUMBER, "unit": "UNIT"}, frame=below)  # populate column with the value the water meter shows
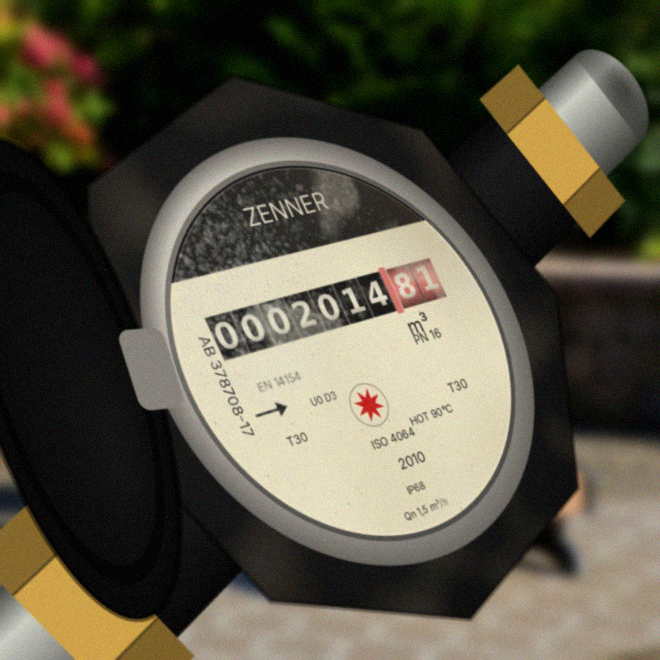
{"value": 2014.81, "unit": "m³"}
